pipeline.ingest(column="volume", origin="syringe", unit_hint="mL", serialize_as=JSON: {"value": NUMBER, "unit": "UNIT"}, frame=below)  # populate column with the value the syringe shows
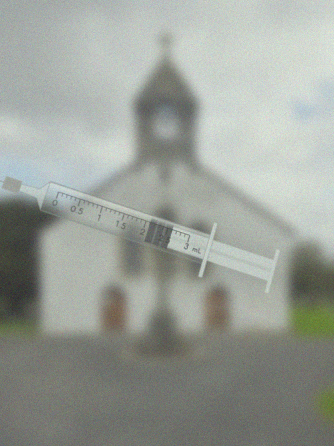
{"value": 2.1, "unit": "mL"}
